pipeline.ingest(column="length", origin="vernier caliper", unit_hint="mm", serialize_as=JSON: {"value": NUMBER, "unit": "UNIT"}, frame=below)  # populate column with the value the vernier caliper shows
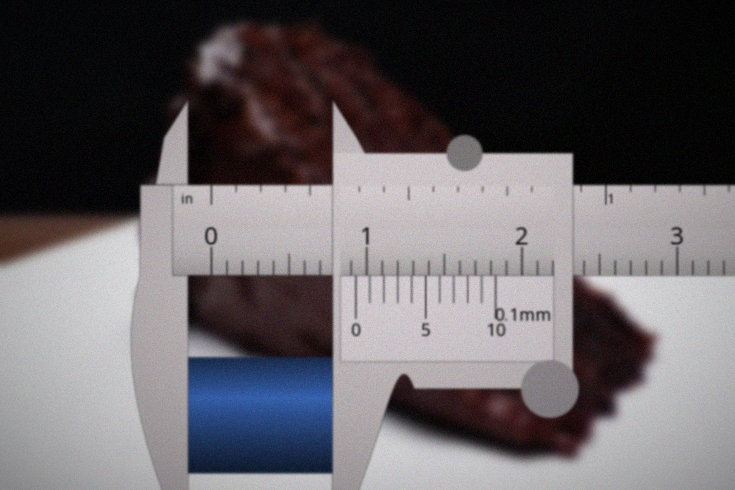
{"value": 9.3, "unit": "mm"}
